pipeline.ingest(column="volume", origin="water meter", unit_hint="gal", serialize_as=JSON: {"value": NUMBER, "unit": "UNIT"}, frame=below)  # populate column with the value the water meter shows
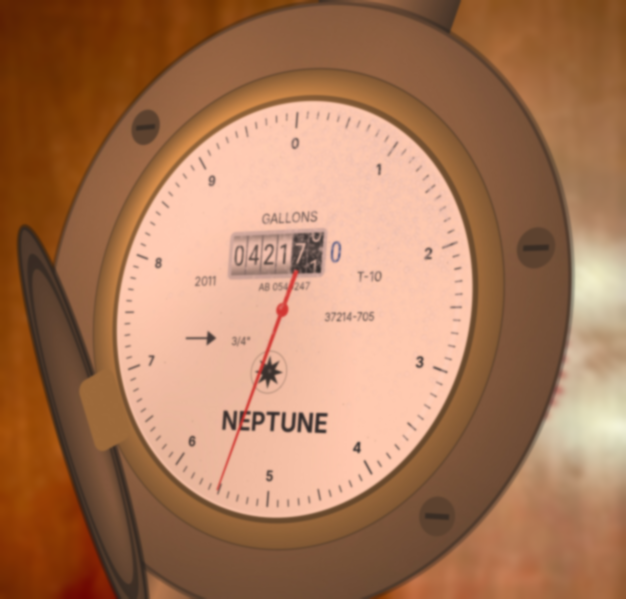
{"value": 421705.5, "unit": "gal"}
